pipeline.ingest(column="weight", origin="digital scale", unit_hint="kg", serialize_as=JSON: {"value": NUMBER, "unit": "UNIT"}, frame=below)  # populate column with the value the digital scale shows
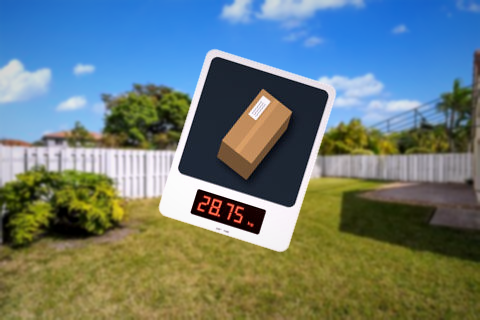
{"value": 28.75, "unit": "kg"}
